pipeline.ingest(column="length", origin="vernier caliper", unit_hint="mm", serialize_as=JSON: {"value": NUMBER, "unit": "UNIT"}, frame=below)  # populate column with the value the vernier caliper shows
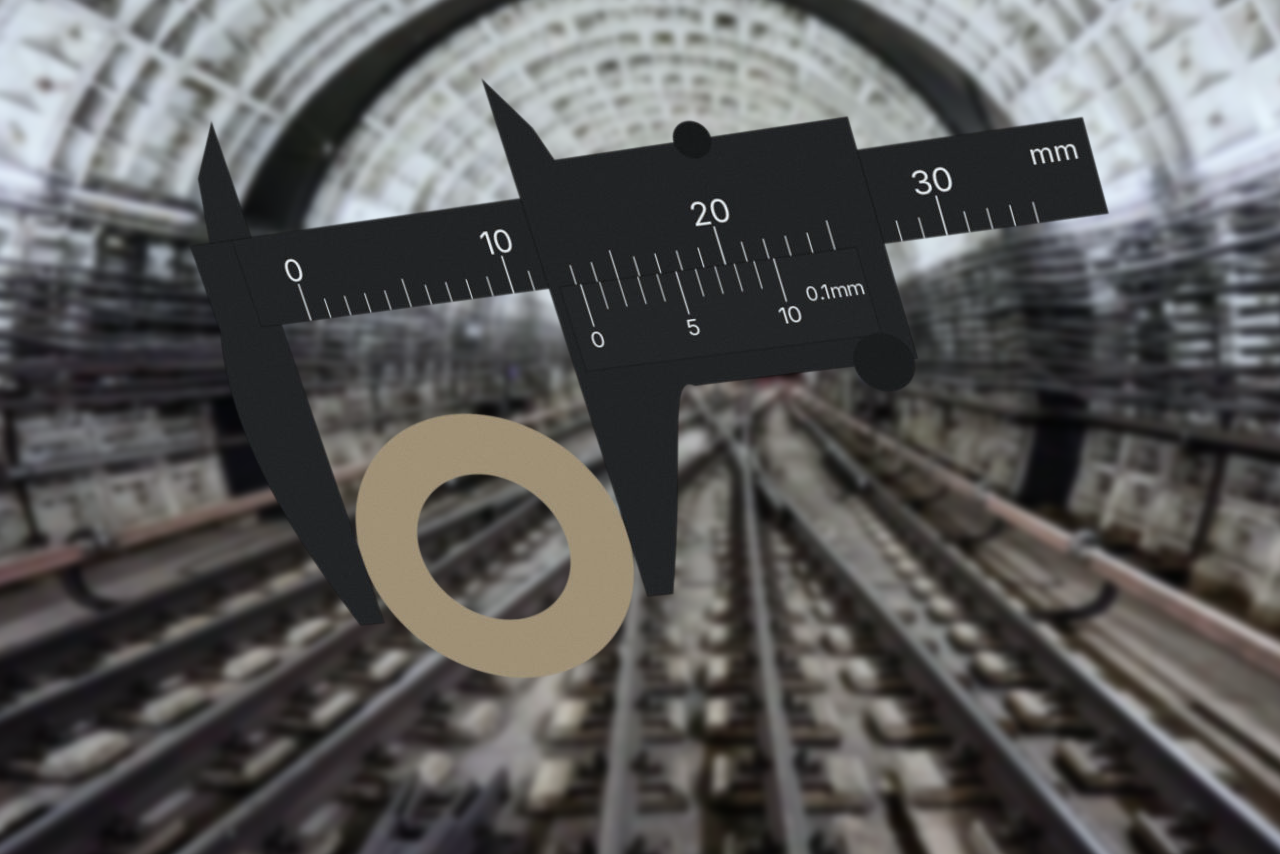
{"value": 13.2, "unit": "mm"}
